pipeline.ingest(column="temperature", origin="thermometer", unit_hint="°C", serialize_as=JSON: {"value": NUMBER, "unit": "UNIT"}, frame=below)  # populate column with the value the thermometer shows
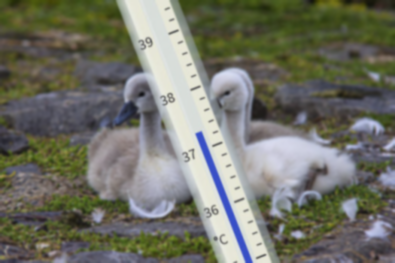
{"value": 37.3, "unit": "°C"}
